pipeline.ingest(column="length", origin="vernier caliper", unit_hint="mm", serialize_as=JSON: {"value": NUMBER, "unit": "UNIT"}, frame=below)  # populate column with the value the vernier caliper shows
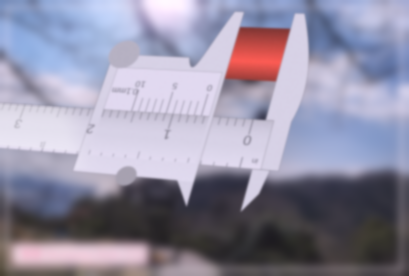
{"value": 6.4, "unit": "mm"}
